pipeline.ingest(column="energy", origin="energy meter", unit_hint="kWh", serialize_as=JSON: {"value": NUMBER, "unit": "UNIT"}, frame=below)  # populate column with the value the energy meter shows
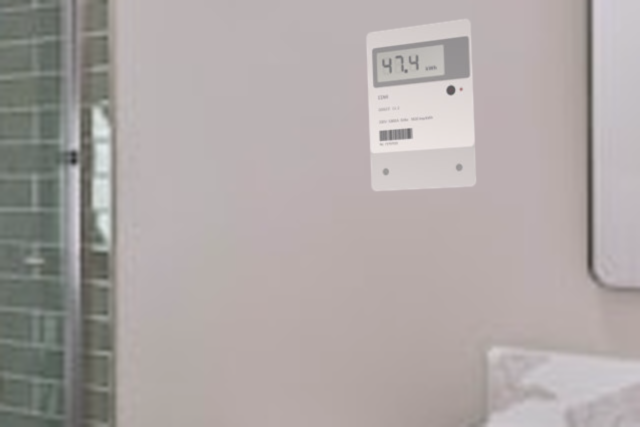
{"value": 47.4, "unit": "kWh"}
